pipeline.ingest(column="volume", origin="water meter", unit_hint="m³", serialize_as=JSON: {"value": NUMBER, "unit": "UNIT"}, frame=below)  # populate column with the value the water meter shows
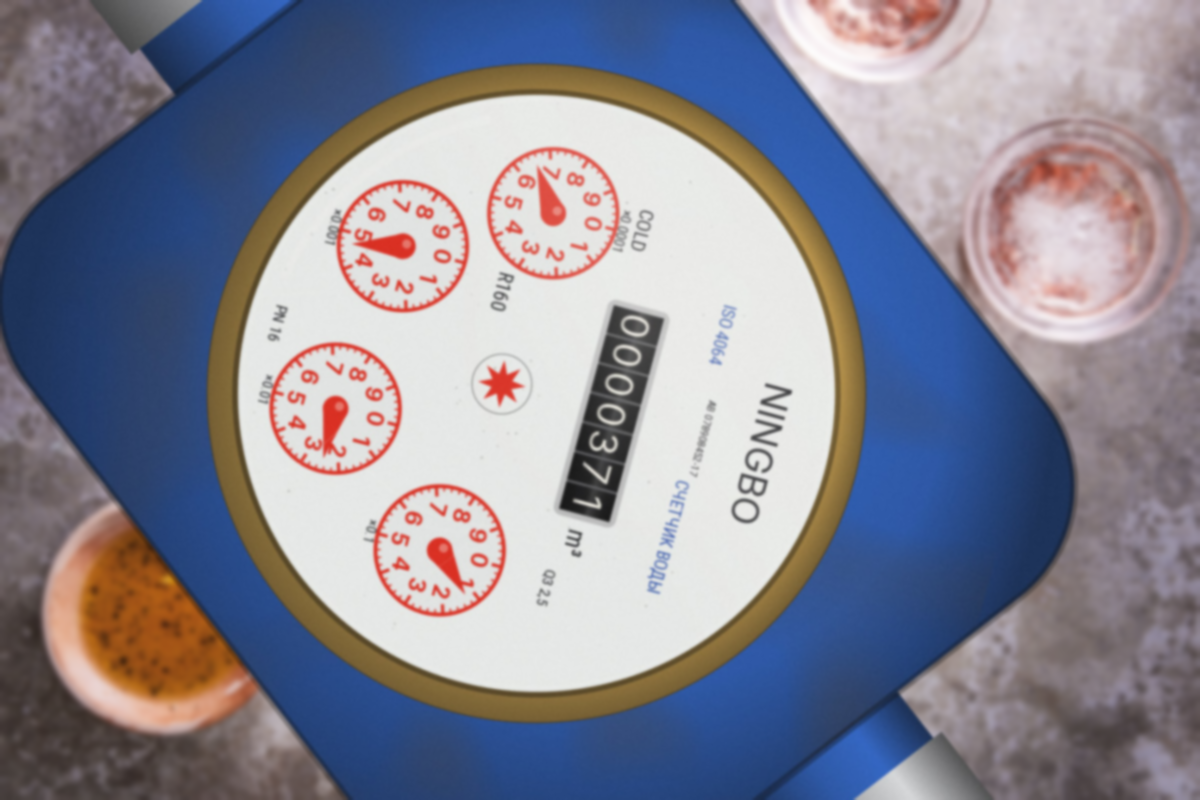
{"value": 371.1246, "unit": "m³"}
